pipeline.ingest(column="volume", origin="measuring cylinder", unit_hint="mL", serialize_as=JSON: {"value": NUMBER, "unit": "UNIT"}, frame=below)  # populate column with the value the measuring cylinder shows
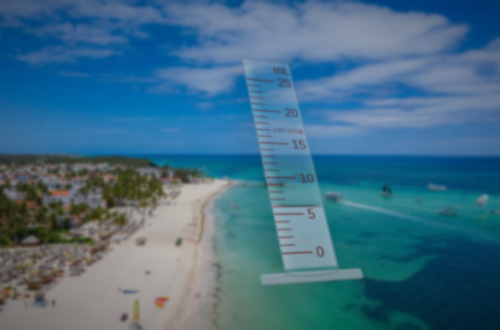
{"value": 6, "unit": "mL"}
